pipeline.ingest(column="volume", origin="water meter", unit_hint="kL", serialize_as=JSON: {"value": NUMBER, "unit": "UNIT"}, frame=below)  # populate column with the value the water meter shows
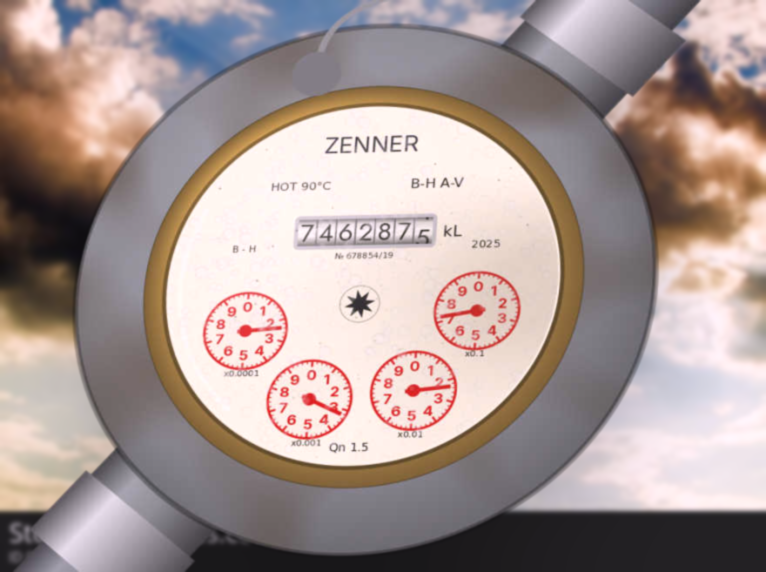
{"value": 7462874.7232, "unit": "kL"}
